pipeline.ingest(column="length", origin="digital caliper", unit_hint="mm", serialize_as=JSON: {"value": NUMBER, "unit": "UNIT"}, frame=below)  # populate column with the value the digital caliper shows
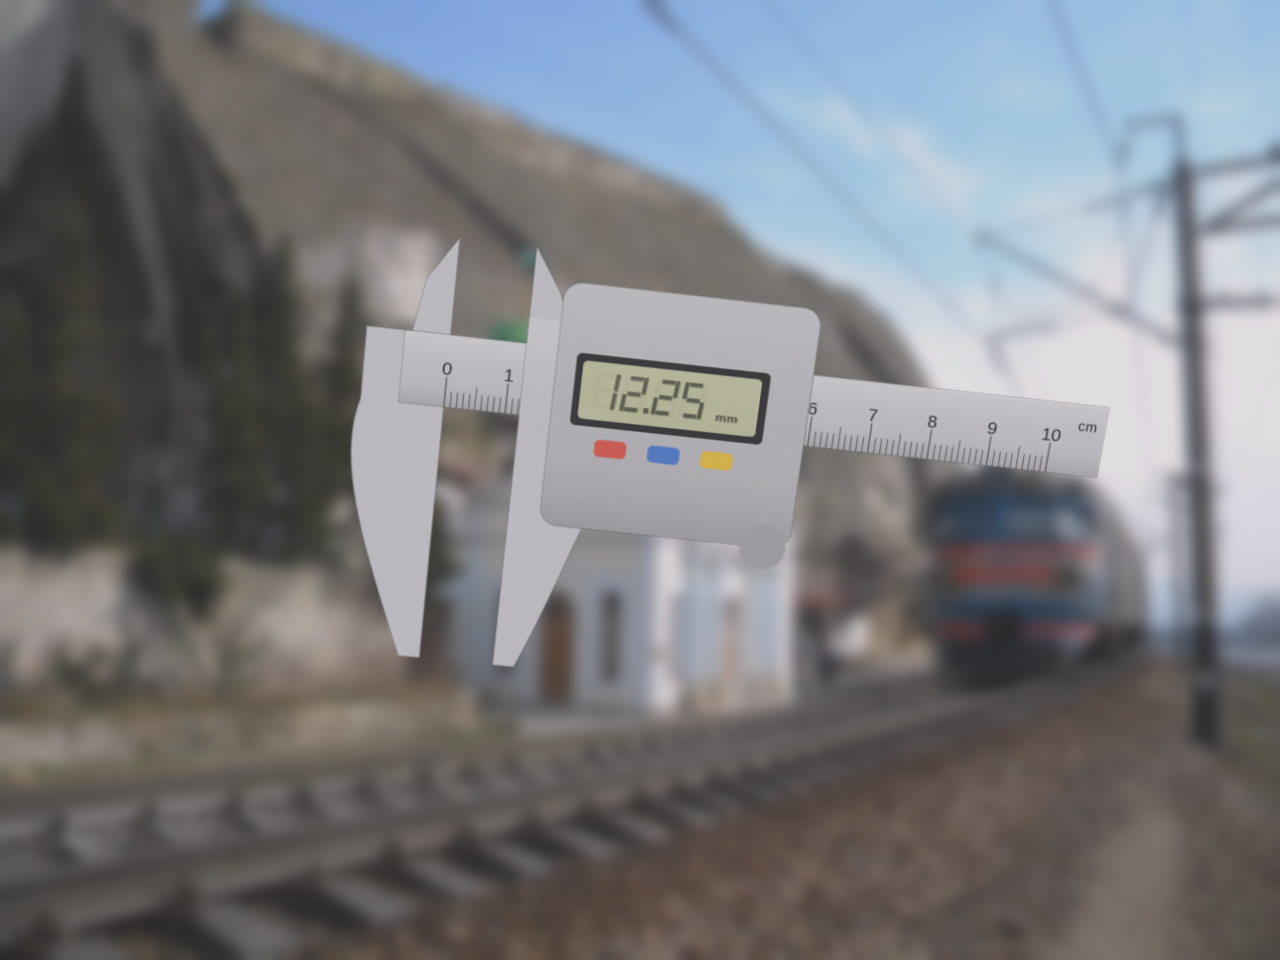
{"value": 12.25, "unit": "mm"}
